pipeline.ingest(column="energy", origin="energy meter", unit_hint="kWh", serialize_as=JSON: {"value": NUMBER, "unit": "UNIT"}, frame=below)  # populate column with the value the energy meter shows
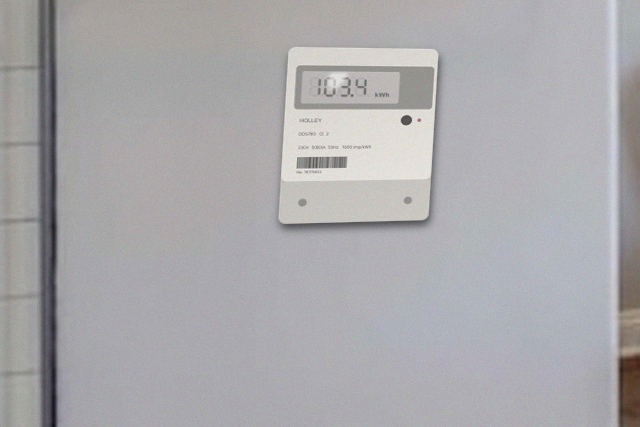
{"value": 103.4, "unit": "kWh"}
